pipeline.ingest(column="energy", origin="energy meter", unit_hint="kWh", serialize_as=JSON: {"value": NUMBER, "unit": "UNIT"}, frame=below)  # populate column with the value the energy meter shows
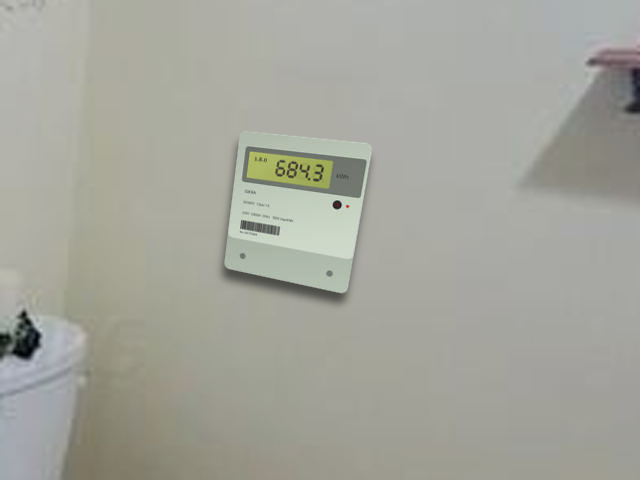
{"value": 684.3, "unit": "kWh"}
